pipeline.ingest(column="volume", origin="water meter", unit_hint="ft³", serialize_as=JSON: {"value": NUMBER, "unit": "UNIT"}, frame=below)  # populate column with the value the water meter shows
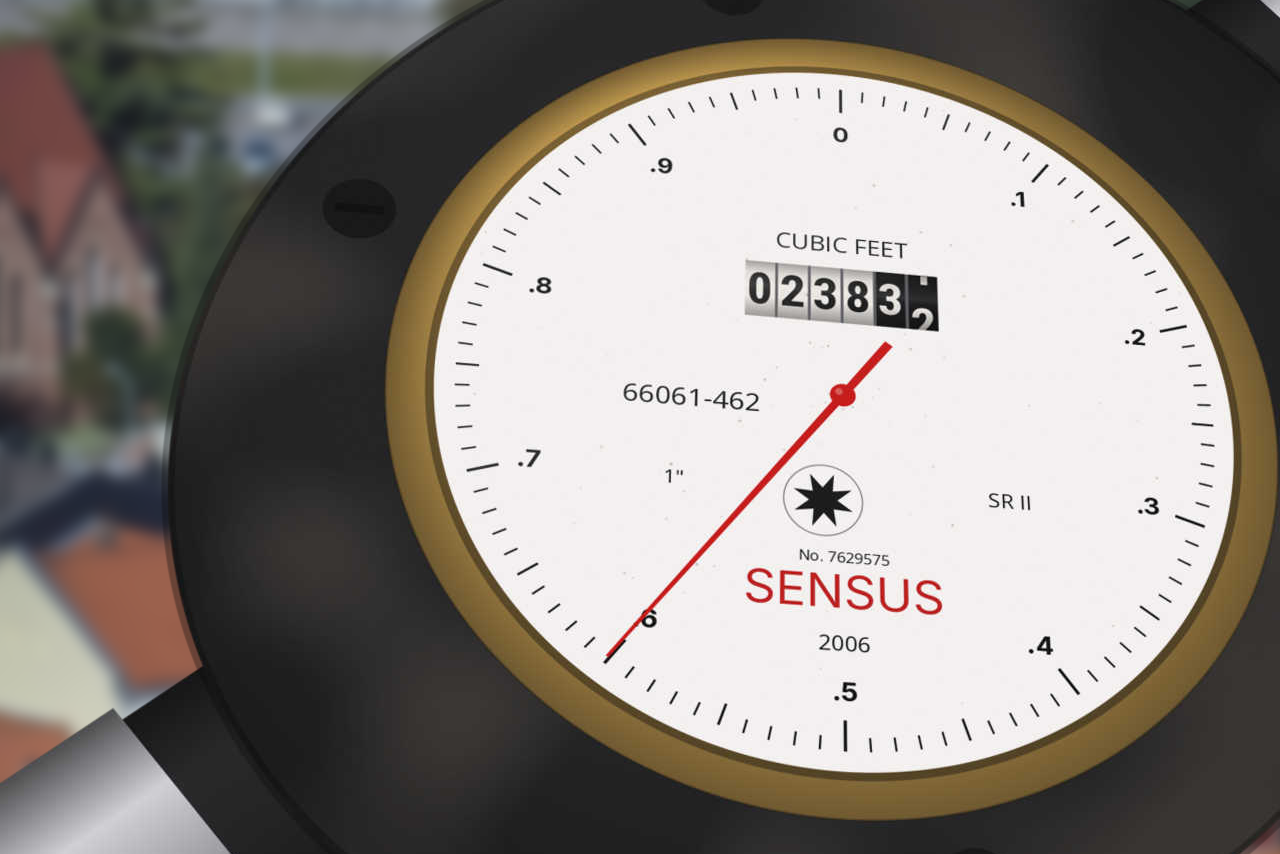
{"value": 23831.60, "unit": "ft³"}
